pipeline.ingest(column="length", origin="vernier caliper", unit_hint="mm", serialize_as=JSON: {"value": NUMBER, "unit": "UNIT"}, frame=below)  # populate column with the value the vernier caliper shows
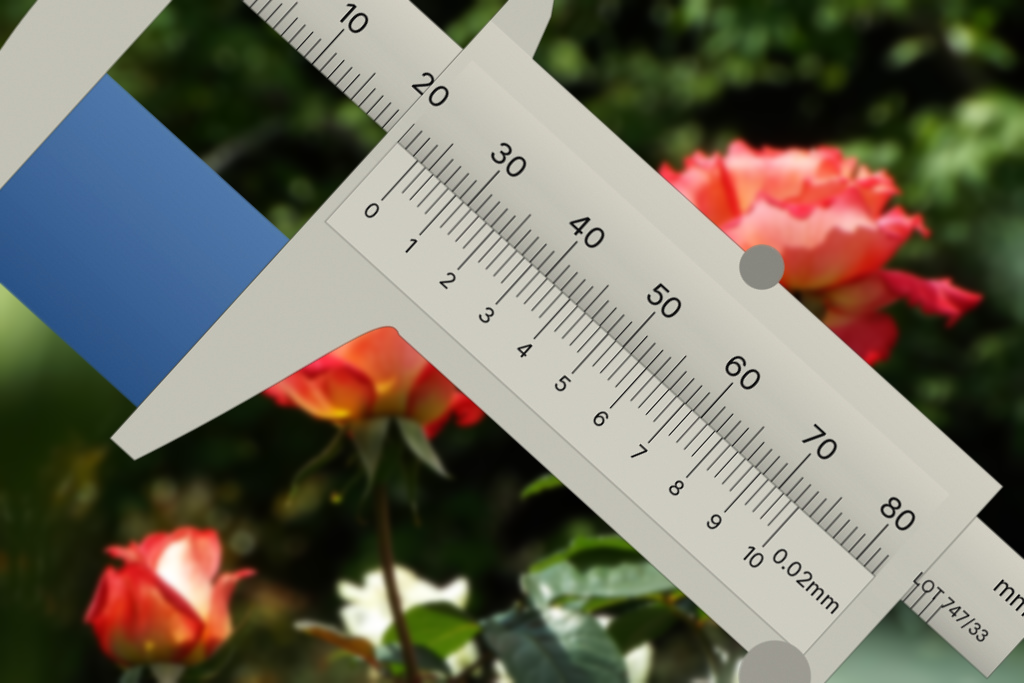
{"value": 23.6, "unit": "mm"}
